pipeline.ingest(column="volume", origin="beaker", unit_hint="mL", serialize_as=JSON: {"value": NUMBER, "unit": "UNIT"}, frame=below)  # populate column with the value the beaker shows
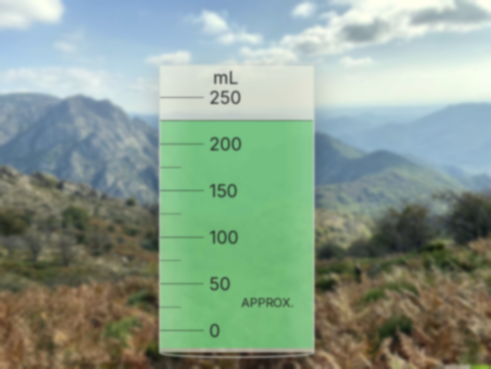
{"value": 225, "unit": "mL"}
